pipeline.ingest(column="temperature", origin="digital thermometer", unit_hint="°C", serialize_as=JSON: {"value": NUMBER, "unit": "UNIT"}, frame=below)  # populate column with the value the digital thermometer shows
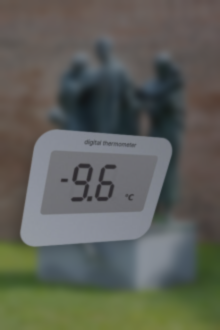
{"value": -9.6, "unit": "°C"}
